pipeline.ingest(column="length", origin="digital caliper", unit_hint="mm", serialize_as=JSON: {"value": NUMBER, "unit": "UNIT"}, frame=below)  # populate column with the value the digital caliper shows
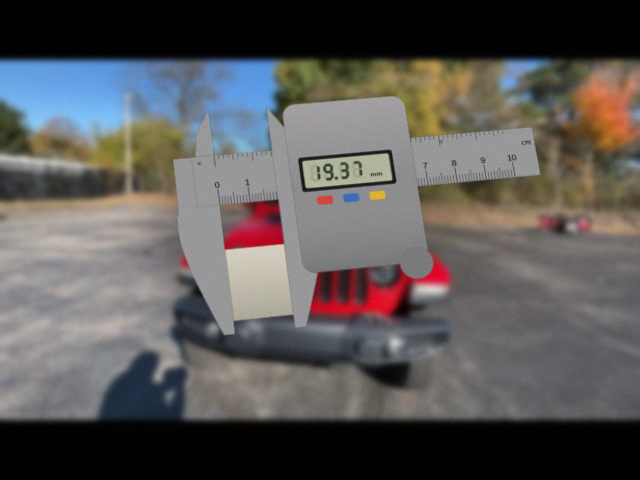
{"value": 19.37, "unit": "mm"}
